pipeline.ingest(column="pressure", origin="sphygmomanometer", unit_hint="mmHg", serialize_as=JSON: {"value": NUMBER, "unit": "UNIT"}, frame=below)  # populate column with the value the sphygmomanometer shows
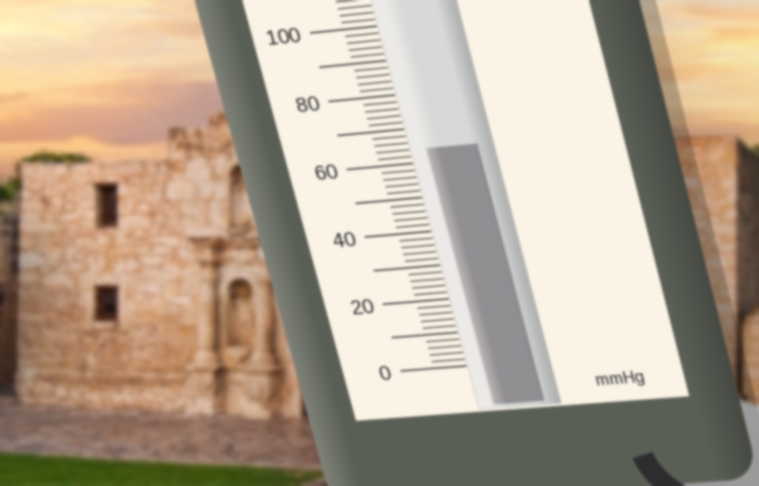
{"value": 64, "unit": "mmHg"}
